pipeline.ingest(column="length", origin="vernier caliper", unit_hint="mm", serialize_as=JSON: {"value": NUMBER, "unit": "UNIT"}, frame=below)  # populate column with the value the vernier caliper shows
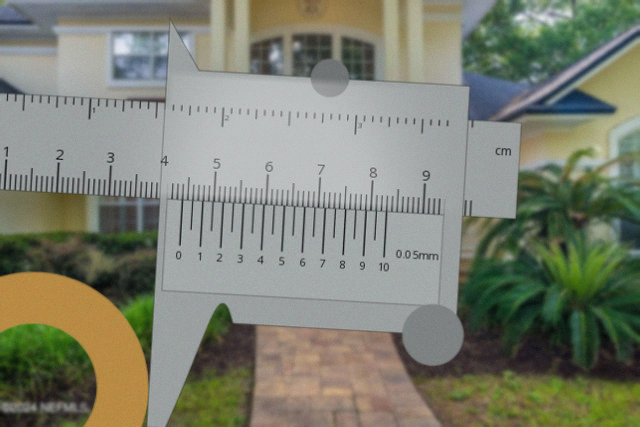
{"value": 44.0, "unit": "mm"}
